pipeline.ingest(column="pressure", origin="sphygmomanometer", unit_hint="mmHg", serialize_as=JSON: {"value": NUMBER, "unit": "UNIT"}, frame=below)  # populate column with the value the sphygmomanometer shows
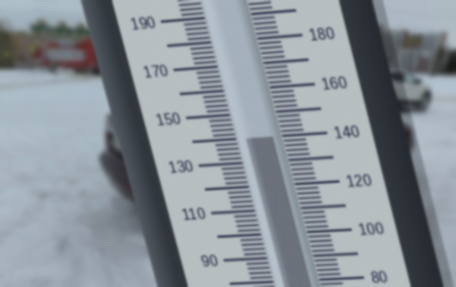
{"value": 140, "unit": "mmHg"}
